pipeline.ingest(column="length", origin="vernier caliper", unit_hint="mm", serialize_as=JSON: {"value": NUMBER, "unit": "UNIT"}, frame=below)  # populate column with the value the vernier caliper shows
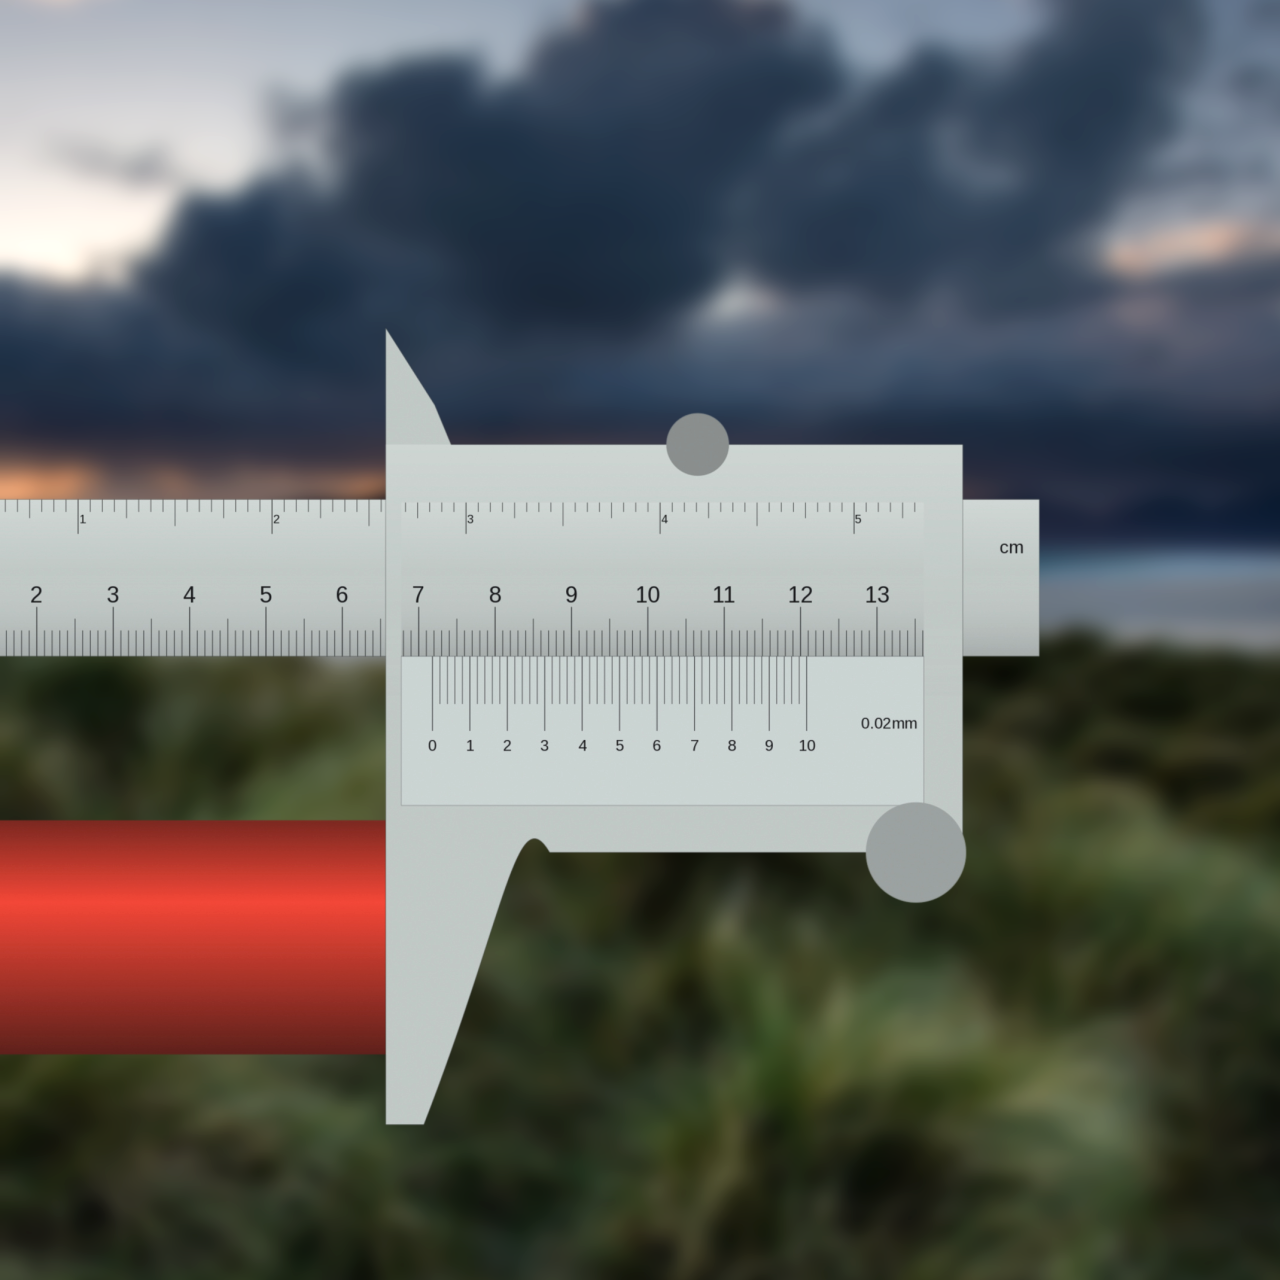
{"value": 71.8, "unit": "mm"}
